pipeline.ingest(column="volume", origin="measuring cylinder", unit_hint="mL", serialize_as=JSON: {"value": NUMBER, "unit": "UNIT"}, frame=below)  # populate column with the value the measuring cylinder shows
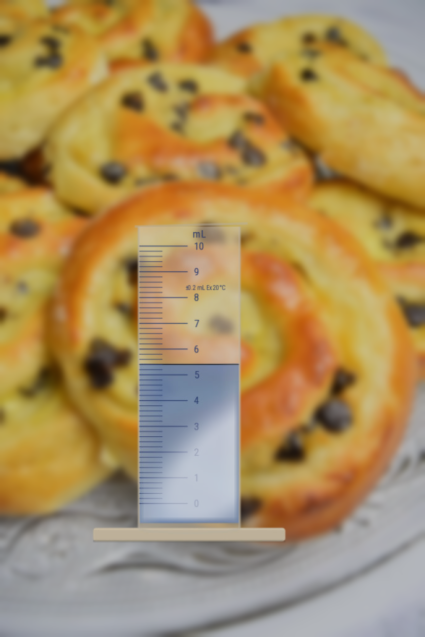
{"value": 5.4, "unit": "mL"}
